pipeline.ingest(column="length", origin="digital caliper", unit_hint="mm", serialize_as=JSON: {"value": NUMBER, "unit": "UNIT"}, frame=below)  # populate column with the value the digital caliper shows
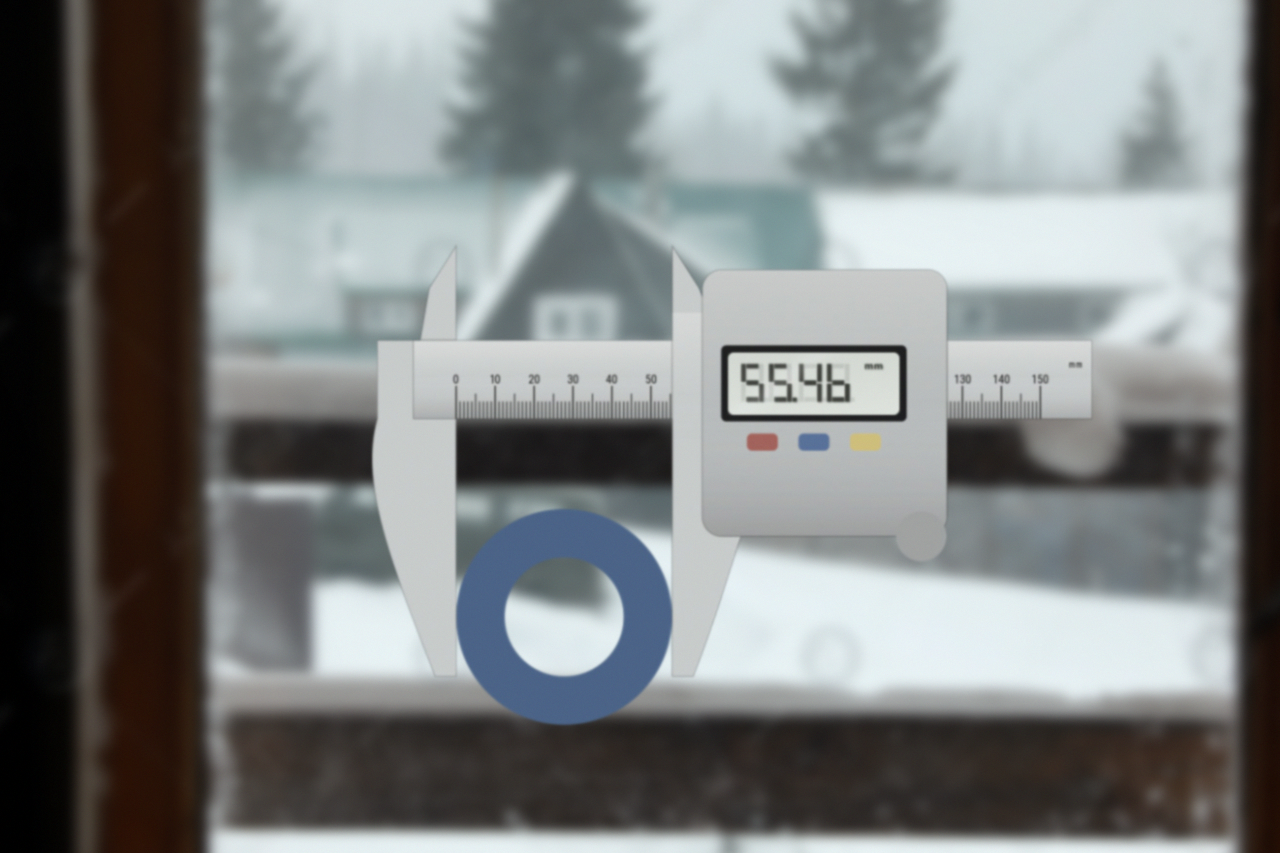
{"value": 55.46, "unit": "mm"}
